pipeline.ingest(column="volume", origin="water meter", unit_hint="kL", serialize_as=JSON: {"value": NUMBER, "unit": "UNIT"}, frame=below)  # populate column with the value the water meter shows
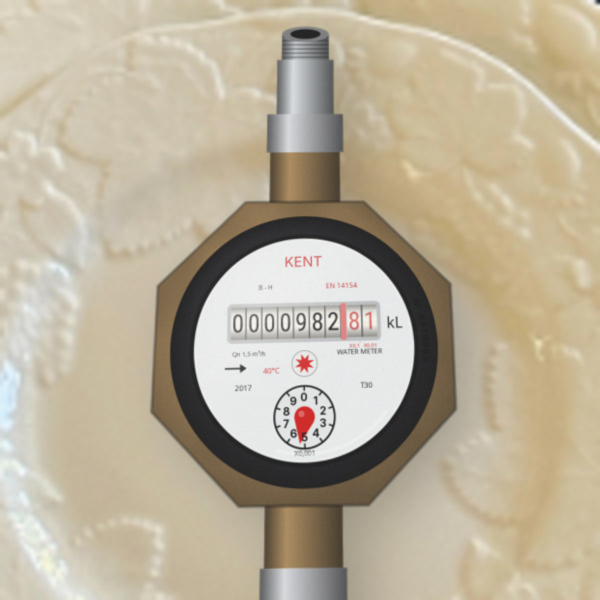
{"value": 982.815, "unit": "kL"}
